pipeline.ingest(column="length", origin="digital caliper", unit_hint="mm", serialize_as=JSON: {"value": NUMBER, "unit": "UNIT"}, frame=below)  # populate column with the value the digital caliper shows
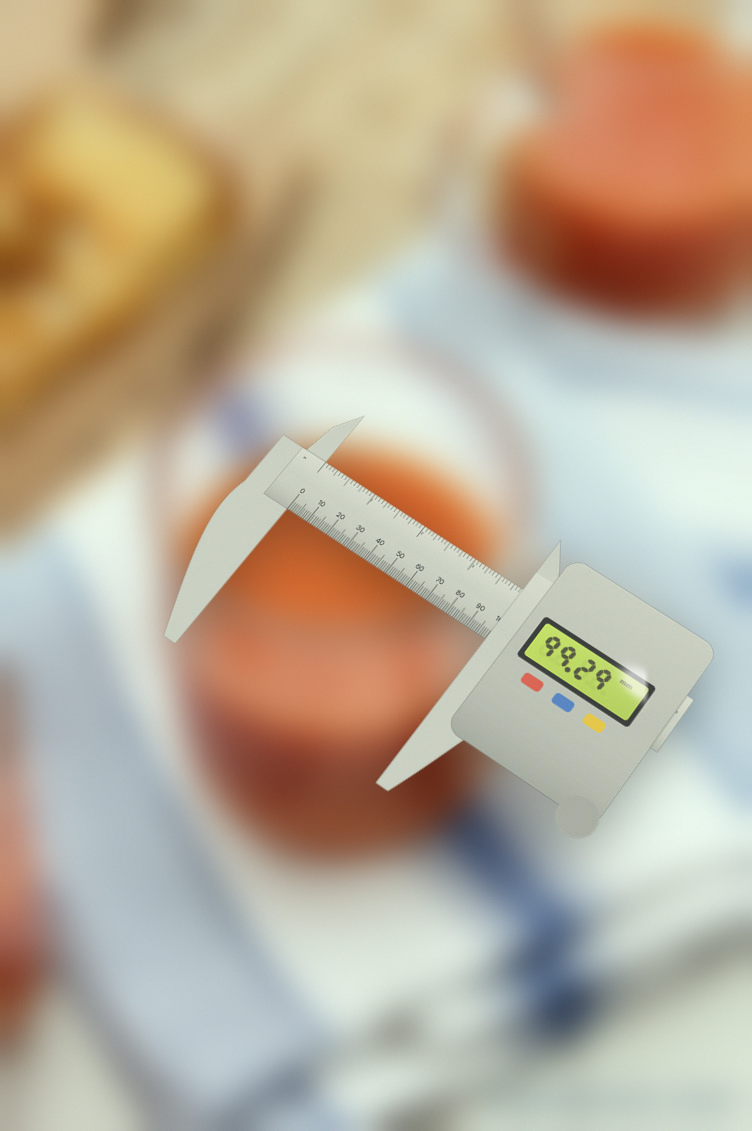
{"value": 99.29, "unit": "mm"}
